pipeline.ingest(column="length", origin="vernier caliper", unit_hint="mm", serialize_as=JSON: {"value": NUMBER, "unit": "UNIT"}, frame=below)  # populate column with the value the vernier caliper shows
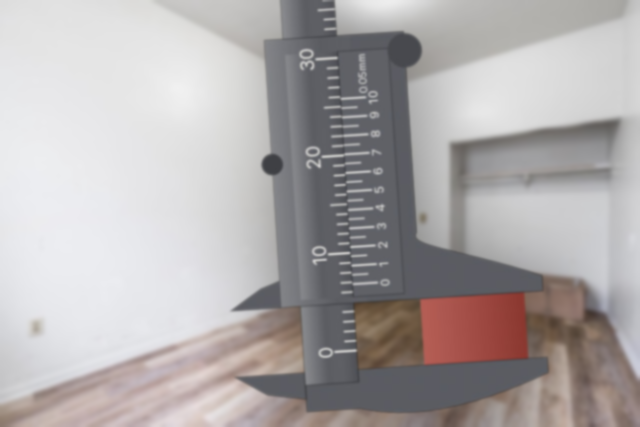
{"value": 6.8, "unit": "mm"}
